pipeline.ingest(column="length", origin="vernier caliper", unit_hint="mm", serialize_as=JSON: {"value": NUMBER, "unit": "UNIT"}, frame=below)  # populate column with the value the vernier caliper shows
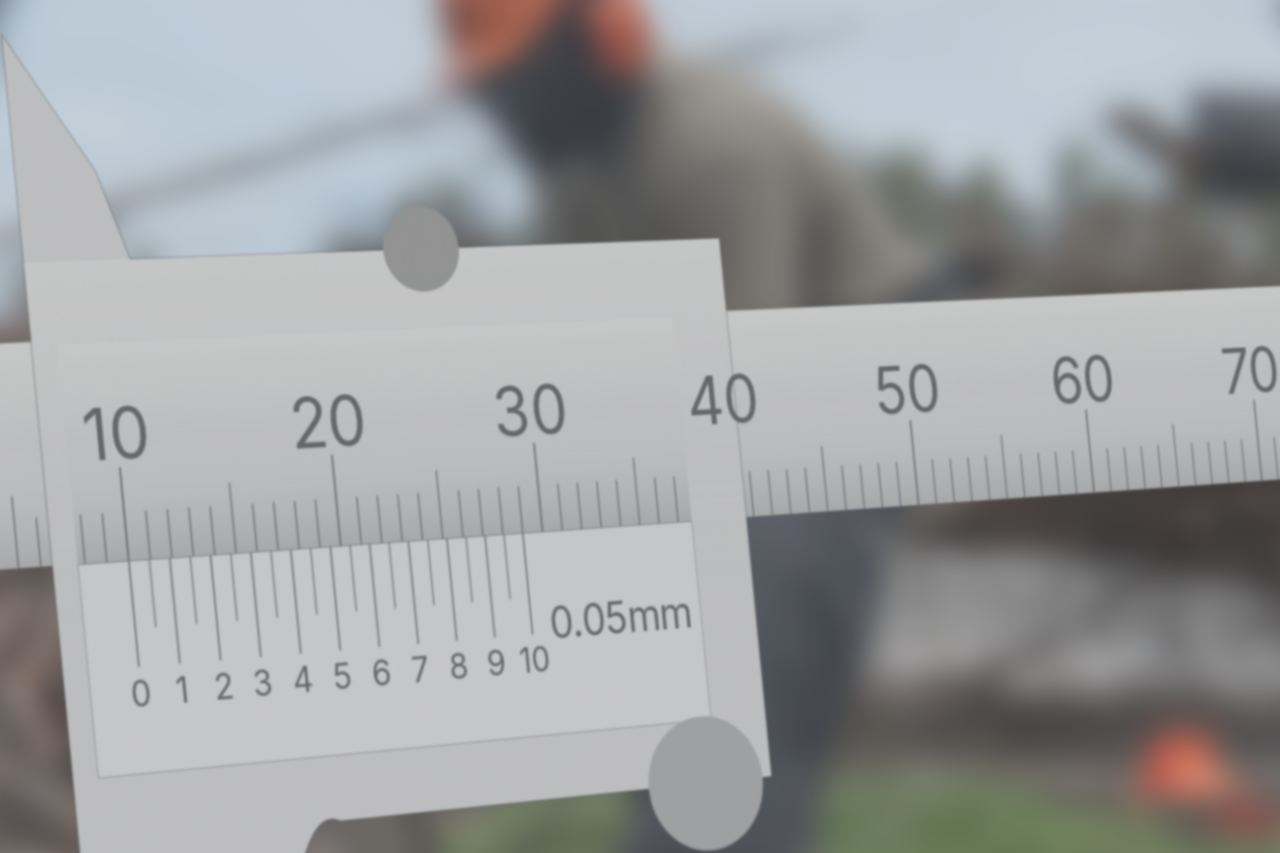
{"value": 10.0, "unit": "mm"}
